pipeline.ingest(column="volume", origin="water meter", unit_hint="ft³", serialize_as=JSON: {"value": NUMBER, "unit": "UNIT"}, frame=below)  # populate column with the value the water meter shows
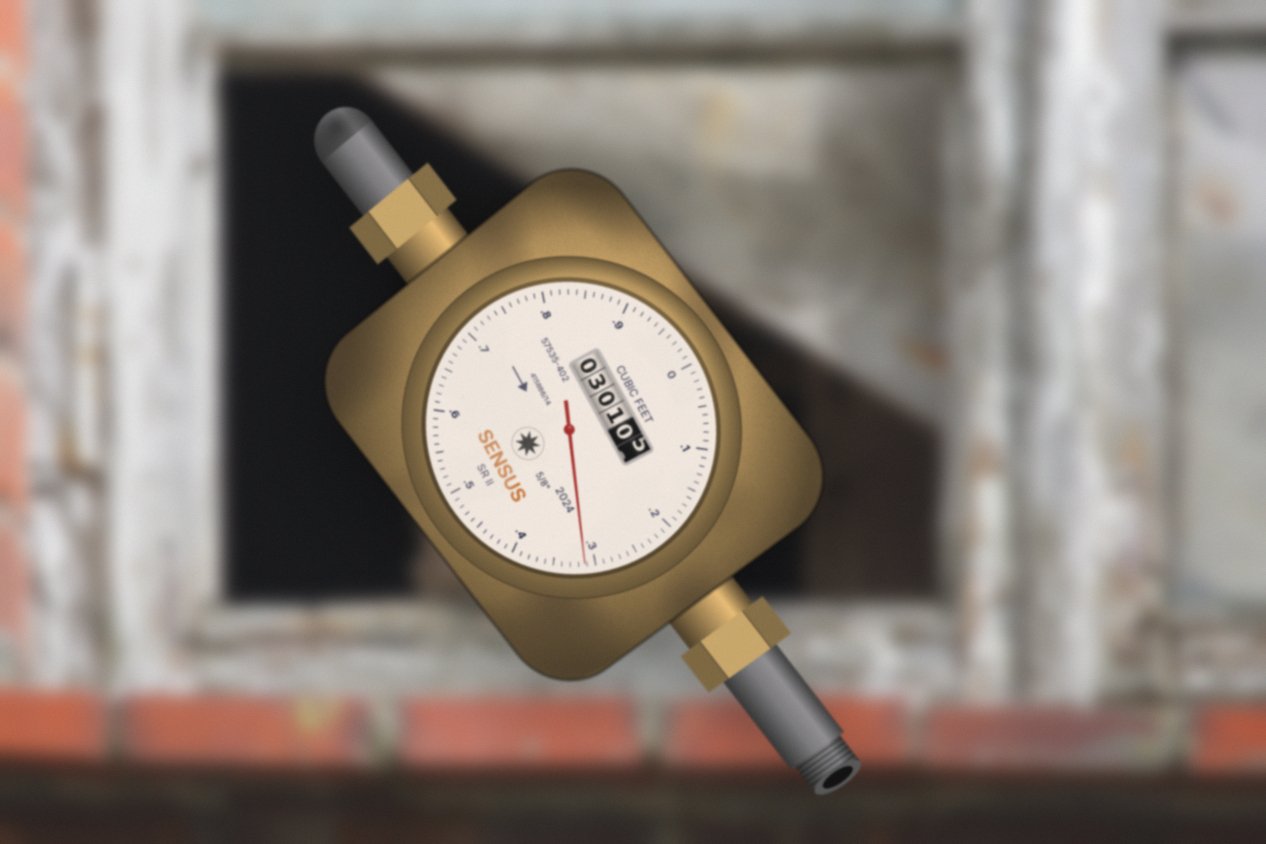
{"value": 30105.31, "unit": "ft³"}
